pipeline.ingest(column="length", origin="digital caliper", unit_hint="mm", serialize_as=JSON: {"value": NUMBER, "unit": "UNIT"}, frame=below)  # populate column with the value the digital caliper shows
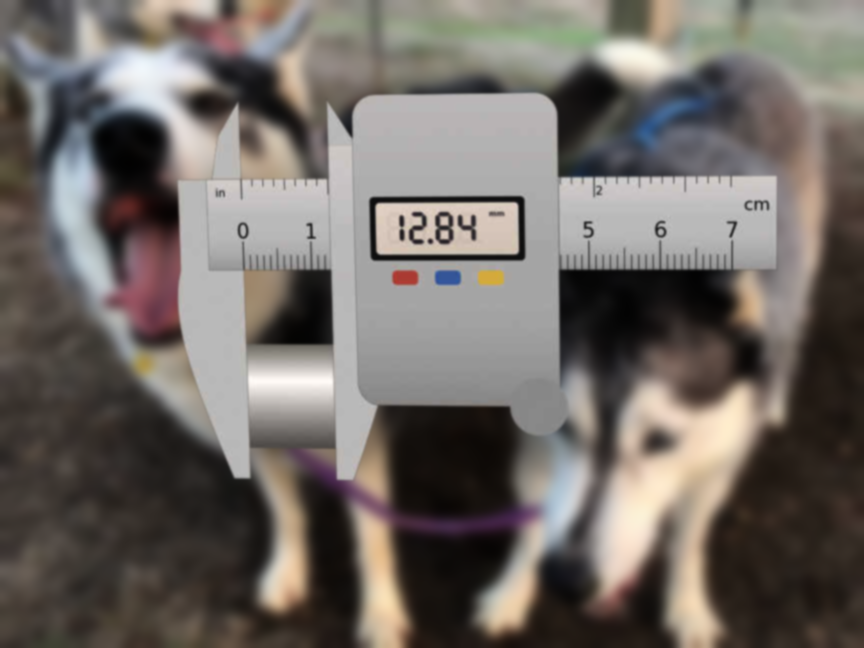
{"value": 12.84, "unit": "mm"}
